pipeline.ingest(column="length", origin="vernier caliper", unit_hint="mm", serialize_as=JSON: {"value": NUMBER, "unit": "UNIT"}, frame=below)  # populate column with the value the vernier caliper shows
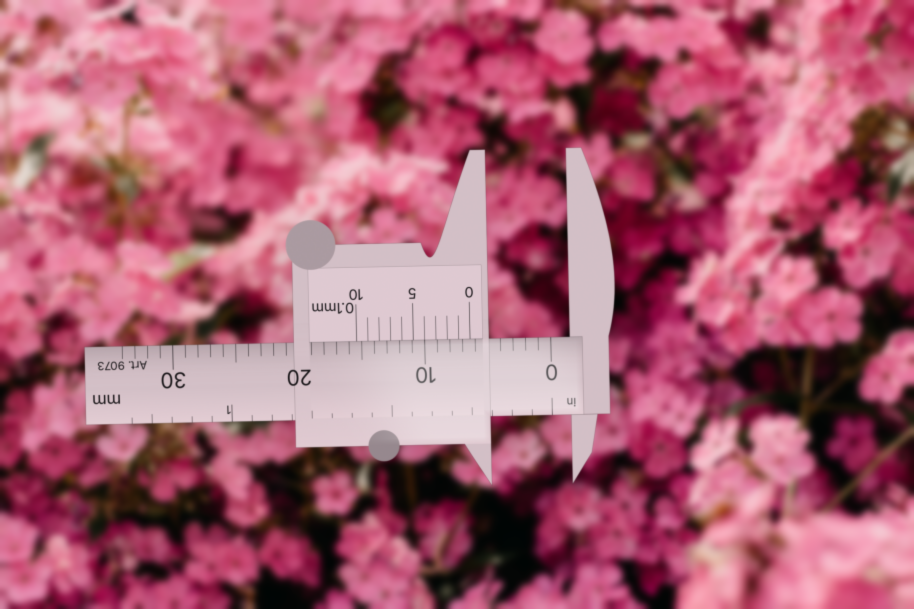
{"value": 6.4, "unit": "mm"}
